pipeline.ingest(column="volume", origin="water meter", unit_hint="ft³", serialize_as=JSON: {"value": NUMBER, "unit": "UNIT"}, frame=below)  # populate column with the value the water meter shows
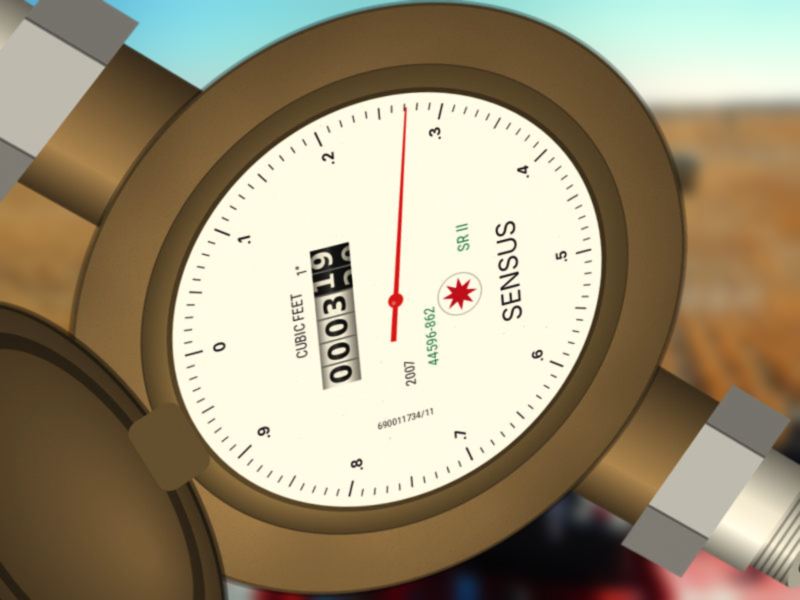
{"value": 319.27, "unit": "ft³"}
